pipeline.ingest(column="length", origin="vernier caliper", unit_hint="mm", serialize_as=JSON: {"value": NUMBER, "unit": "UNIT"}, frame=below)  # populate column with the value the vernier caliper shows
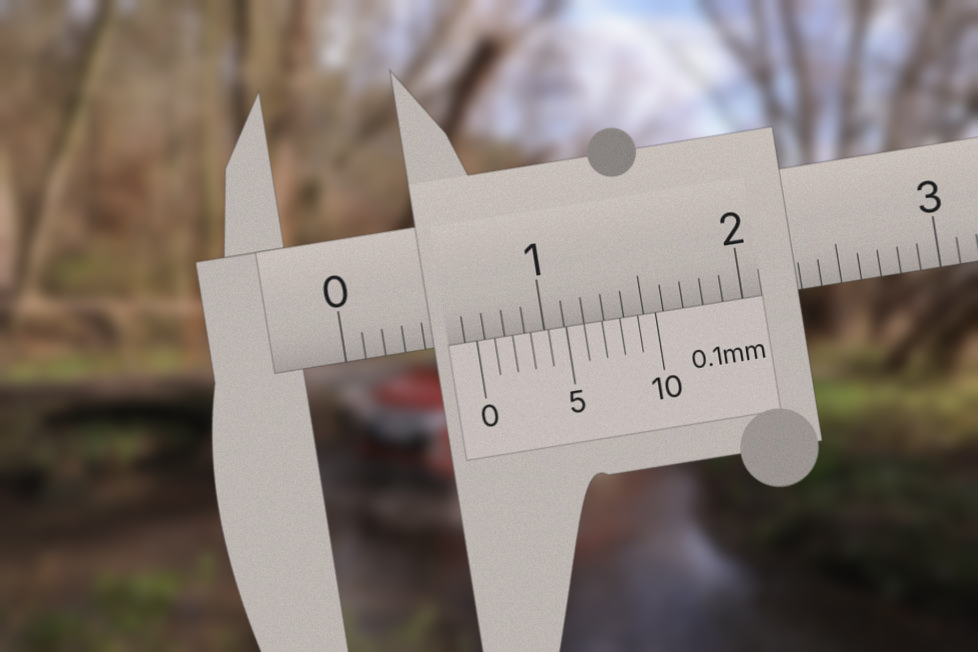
{"value": 6.6, "unit": "mm"}
